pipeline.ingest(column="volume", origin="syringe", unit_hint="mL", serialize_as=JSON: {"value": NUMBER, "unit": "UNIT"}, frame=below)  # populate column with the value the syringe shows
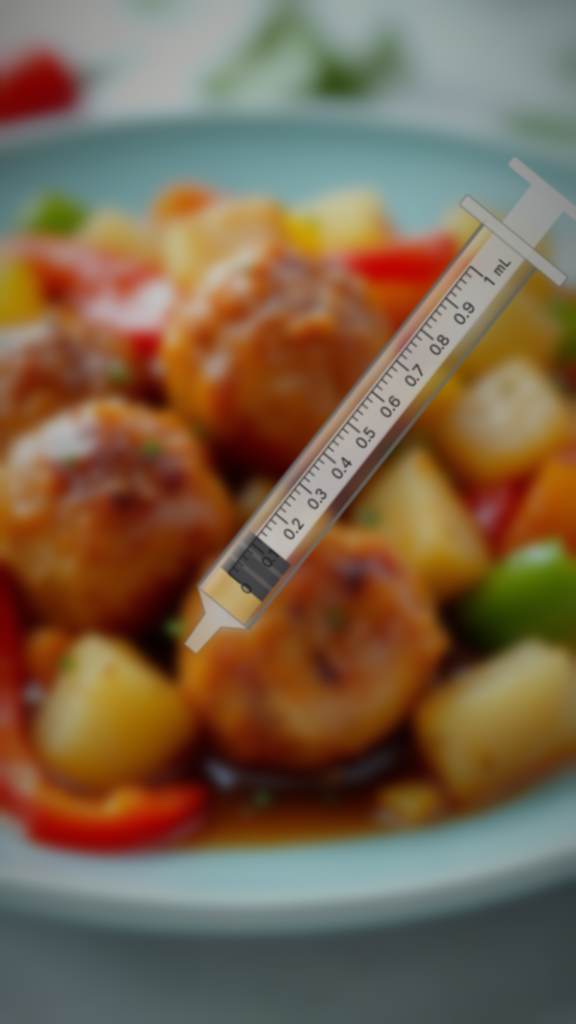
{"value": 0, "unit": "mL"}
